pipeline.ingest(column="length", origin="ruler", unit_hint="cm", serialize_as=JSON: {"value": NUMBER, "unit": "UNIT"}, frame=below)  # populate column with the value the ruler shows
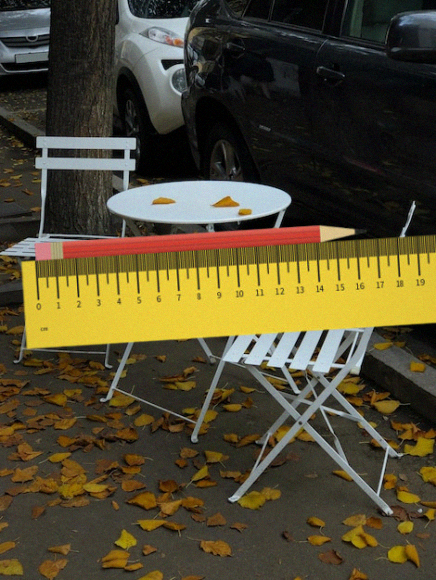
{"value": 16.5, "unit": "cm"}
